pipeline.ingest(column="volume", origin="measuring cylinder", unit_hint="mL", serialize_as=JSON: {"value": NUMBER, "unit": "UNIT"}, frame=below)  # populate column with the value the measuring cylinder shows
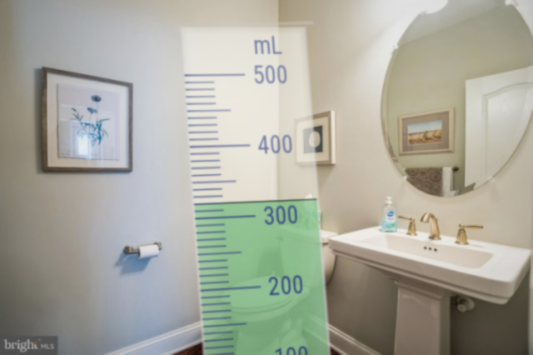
{"value": 320, "unit": "mL"}
